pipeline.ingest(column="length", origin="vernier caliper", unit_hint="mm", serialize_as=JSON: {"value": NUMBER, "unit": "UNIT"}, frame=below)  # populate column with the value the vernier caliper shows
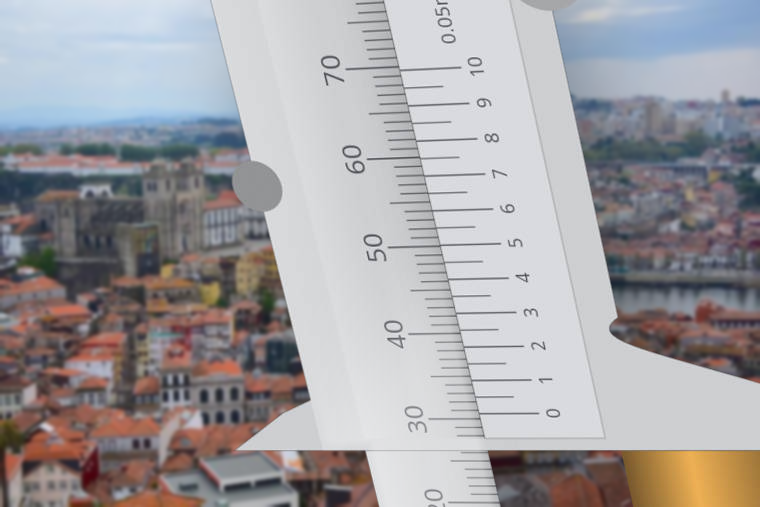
{"value": 30.6, "unit": "mm"}
